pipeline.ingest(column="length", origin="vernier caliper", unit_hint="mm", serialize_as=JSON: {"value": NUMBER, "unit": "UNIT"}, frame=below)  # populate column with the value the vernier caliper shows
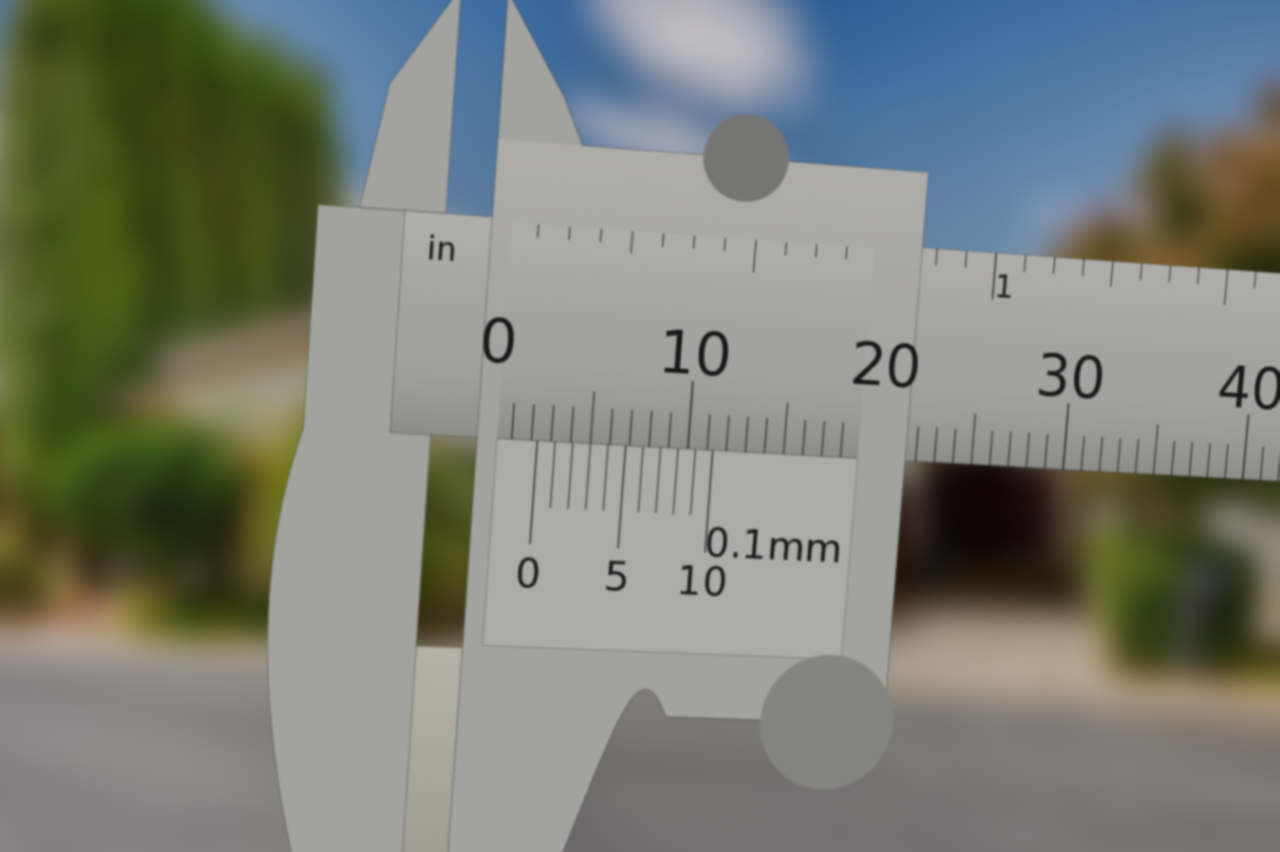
{"value": 2.3, "unit": "mm"}
